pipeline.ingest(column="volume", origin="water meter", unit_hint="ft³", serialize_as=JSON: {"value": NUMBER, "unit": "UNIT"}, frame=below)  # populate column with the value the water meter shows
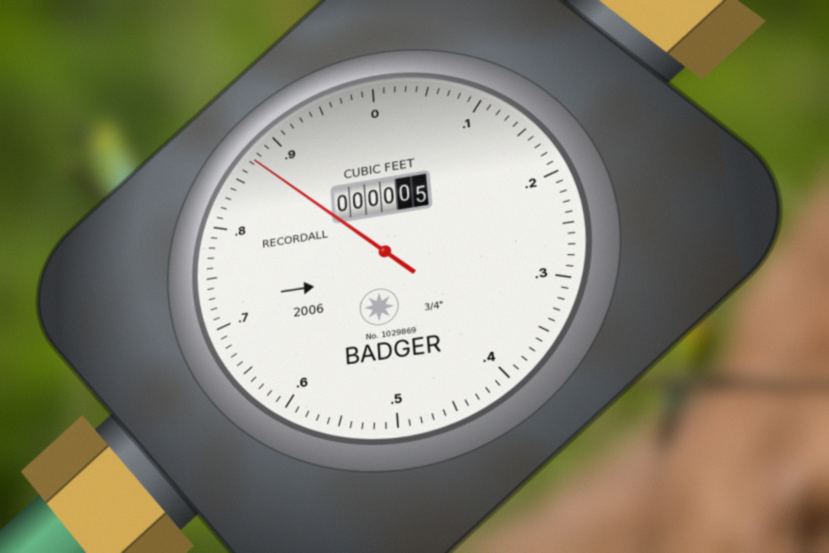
{"value": 4.87, "unit": "ft³"}
